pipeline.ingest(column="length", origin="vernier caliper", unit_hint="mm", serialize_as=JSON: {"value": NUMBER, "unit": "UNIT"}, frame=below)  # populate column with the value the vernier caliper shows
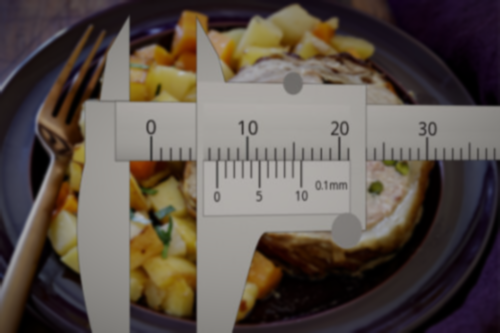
{"value": 6.8, "unit": "mm"}
